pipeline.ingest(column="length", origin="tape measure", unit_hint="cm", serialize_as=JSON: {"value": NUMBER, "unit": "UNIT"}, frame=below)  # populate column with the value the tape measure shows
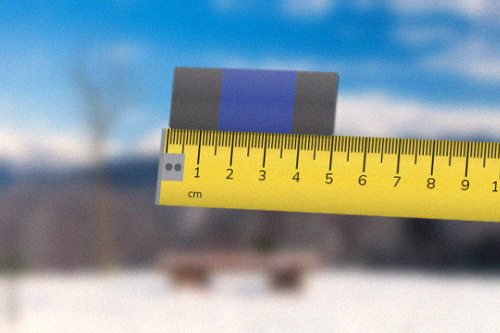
{"value": 5, "unit": "cm"}
